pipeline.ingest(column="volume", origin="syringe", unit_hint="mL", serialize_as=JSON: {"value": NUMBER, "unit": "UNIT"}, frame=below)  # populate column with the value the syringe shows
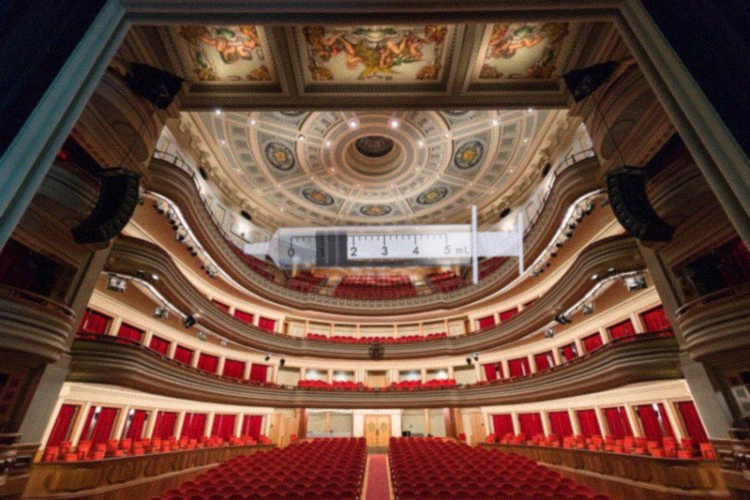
{"value": 0.8, "unit": "mL"}
